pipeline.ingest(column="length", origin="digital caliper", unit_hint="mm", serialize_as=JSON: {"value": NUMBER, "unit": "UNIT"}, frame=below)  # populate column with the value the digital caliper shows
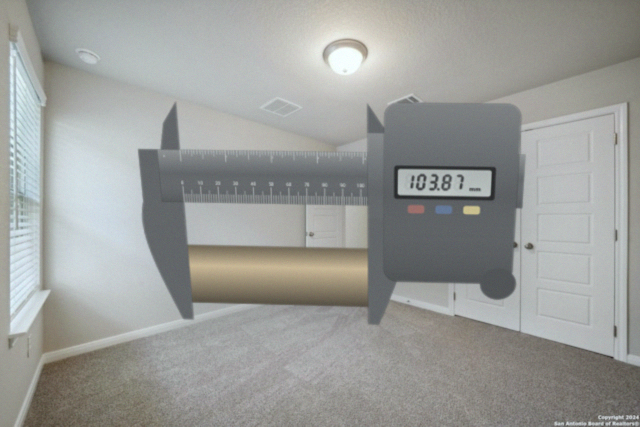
{"value": 103.87, "unit": "mm"}
